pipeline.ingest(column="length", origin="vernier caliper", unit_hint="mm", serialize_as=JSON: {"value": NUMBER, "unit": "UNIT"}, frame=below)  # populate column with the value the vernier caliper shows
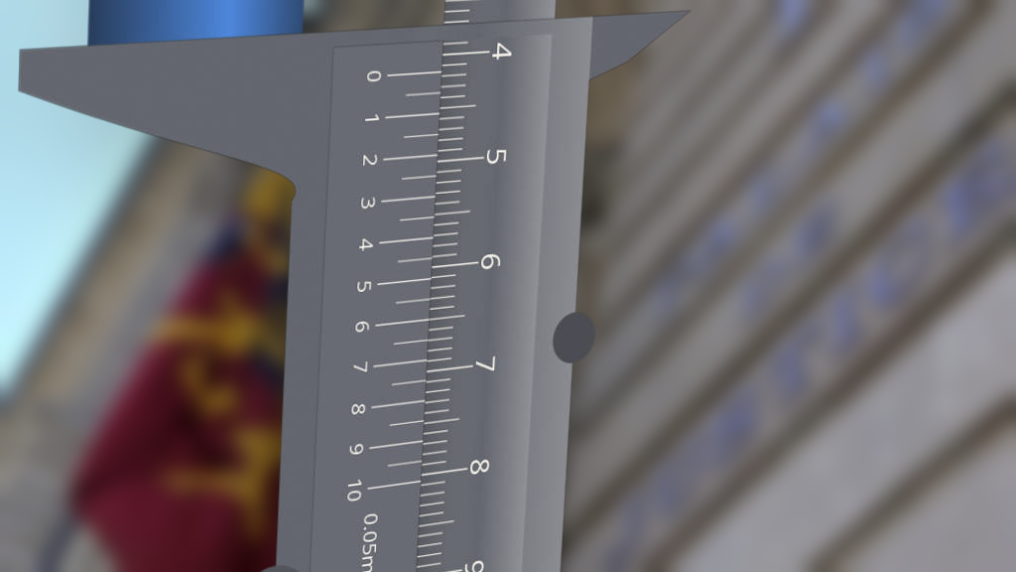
{"value": 41.6, "unit": "mm"}
